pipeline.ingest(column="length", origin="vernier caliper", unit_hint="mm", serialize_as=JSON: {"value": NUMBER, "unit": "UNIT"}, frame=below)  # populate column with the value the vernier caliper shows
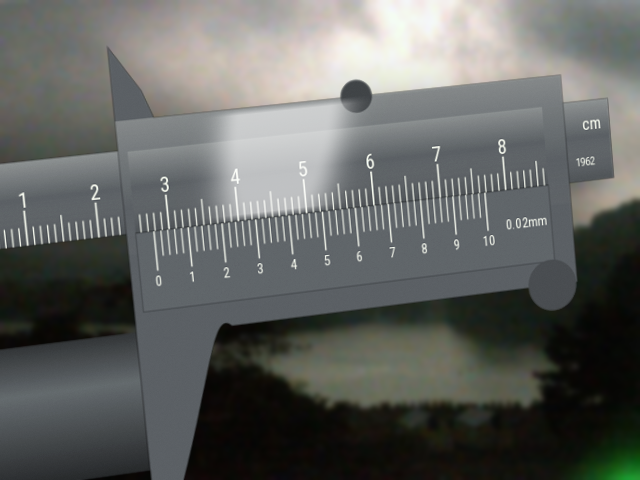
{"value": 27.8, "unit": "mm"}
